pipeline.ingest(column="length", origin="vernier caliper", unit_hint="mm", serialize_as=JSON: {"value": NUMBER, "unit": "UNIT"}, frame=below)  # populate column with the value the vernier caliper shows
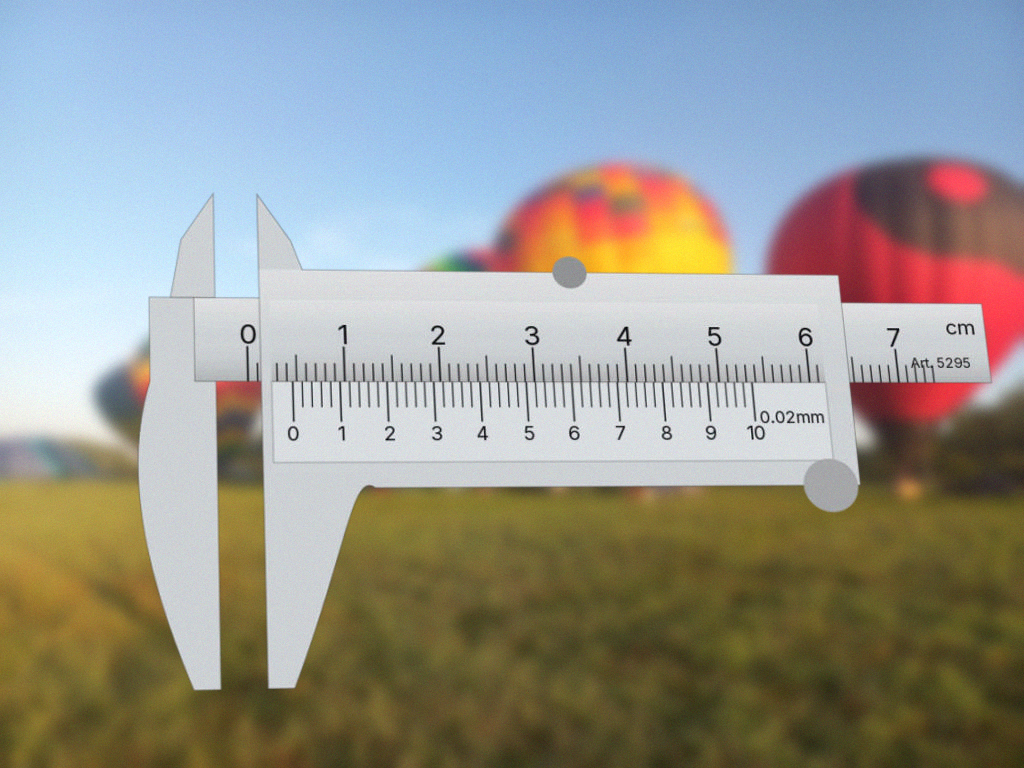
{"value": 4.6, "unit": "mm"}
